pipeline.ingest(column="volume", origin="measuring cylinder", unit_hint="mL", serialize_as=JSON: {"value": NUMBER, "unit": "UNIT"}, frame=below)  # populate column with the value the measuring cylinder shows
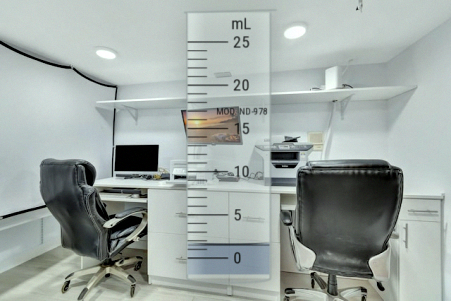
{"value": 1.5, "unit": "mL"}
